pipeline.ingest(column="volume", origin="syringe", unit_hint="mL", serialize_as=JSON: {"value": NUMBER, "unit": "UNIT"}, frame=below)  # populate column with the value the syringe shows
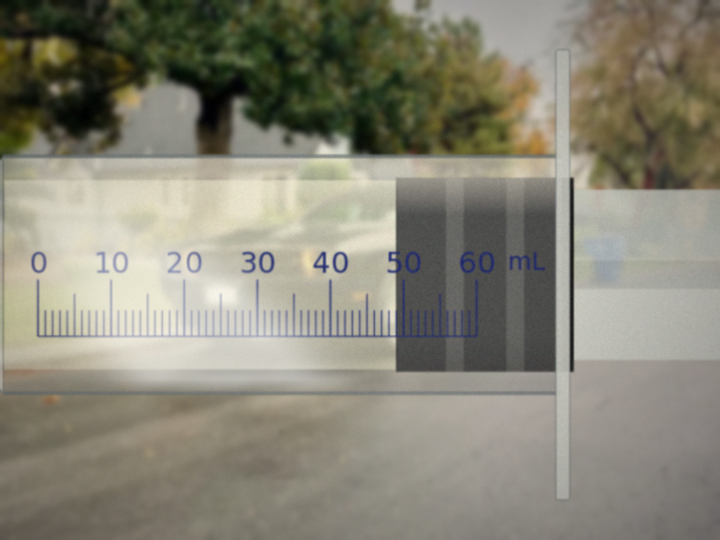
{"value": 49, "unit": "mL"}
